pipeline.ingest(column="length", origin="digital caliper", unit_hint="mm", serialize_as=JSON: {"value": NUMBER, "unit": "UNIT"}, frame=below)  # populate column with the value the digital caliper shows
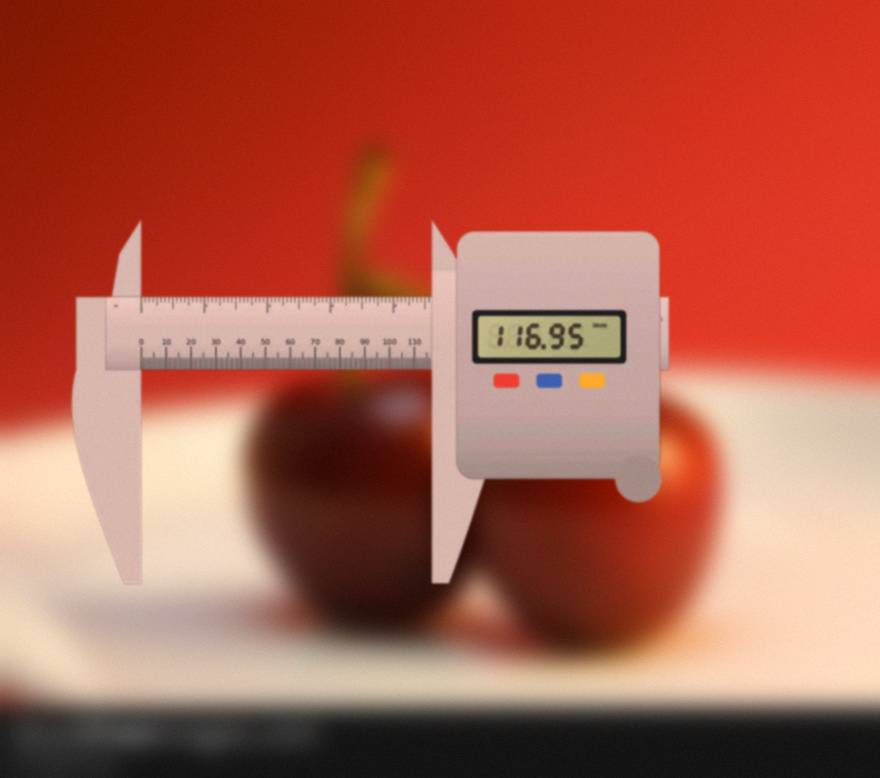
{"value": 116.95, "unit": "mm"}
